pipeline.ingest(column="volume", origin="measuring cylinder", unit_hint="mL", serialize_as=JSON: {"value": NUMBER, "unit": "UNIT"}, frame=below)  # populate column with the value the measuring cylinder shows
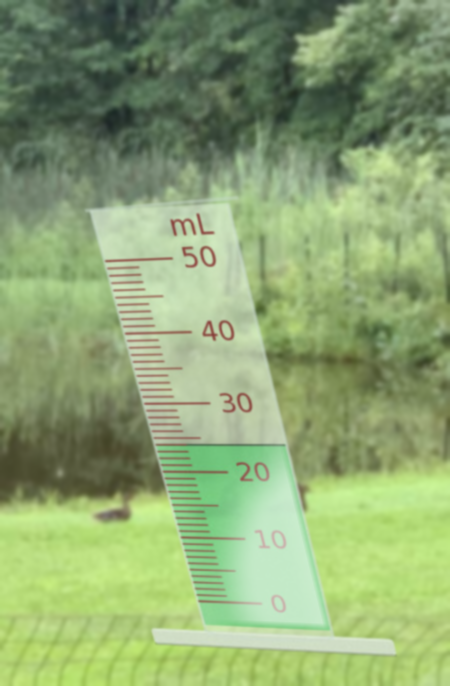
{"value": 24, "unit": "mL"}
